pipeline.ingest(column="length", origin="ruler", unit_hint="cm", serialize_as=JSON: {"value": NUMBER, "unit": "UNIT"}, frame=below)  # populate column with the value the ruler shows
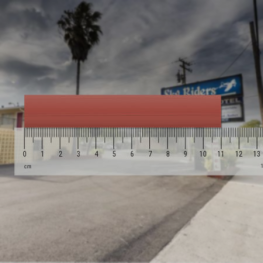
{"value": 11, "unit": "cm"}
